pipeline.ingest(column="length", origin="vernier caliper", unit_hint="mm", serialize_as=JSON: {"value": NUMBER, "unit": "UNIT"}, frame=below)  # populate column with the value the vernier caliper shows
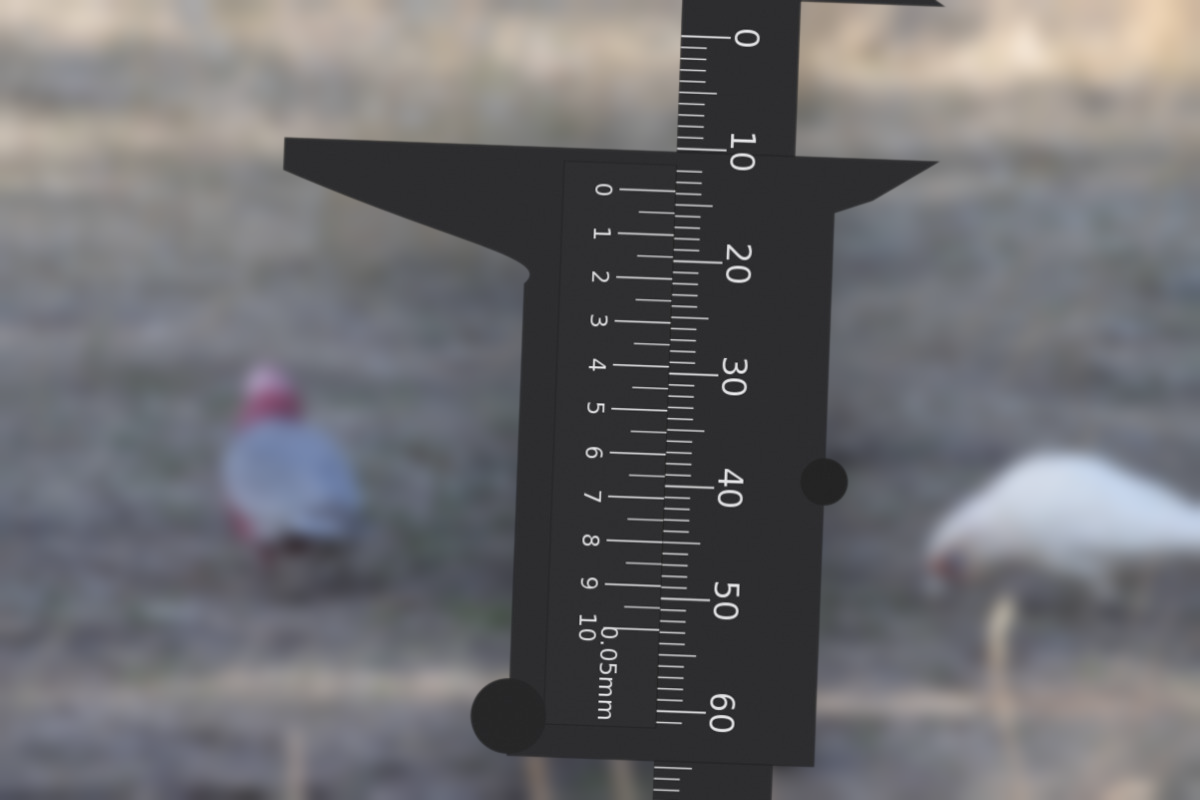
{"value": 13.8, "unit": "mm"}
